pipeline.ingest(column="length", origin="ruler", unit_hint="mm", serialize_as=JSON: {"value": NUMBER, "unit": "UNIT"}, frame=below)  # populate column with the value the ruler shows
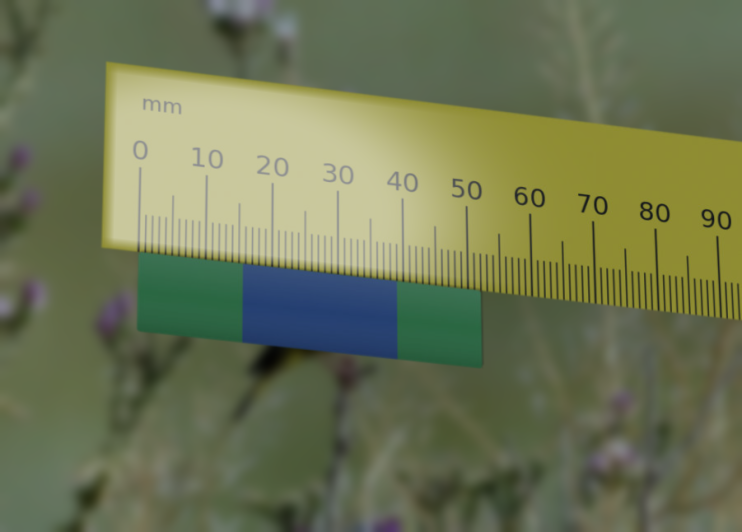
{"value": 52, "unit": "mm"}
